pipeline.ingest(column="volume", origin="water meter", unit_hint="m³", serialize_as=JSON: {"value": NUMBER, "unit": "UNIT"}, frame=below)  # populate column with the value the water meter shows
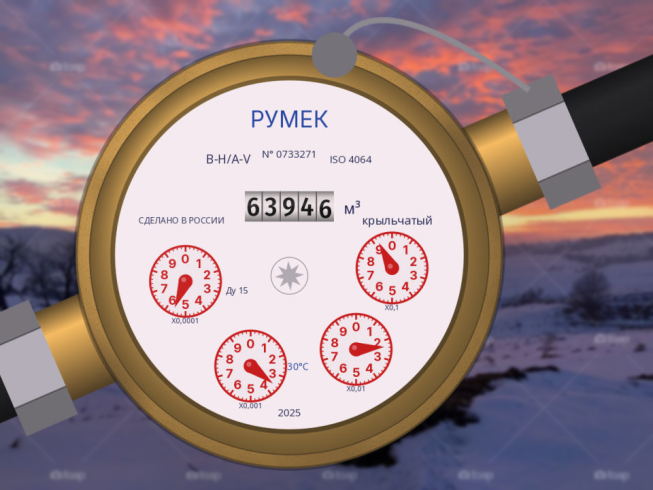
{"value": 63945.9235, "unit": "m³"}
